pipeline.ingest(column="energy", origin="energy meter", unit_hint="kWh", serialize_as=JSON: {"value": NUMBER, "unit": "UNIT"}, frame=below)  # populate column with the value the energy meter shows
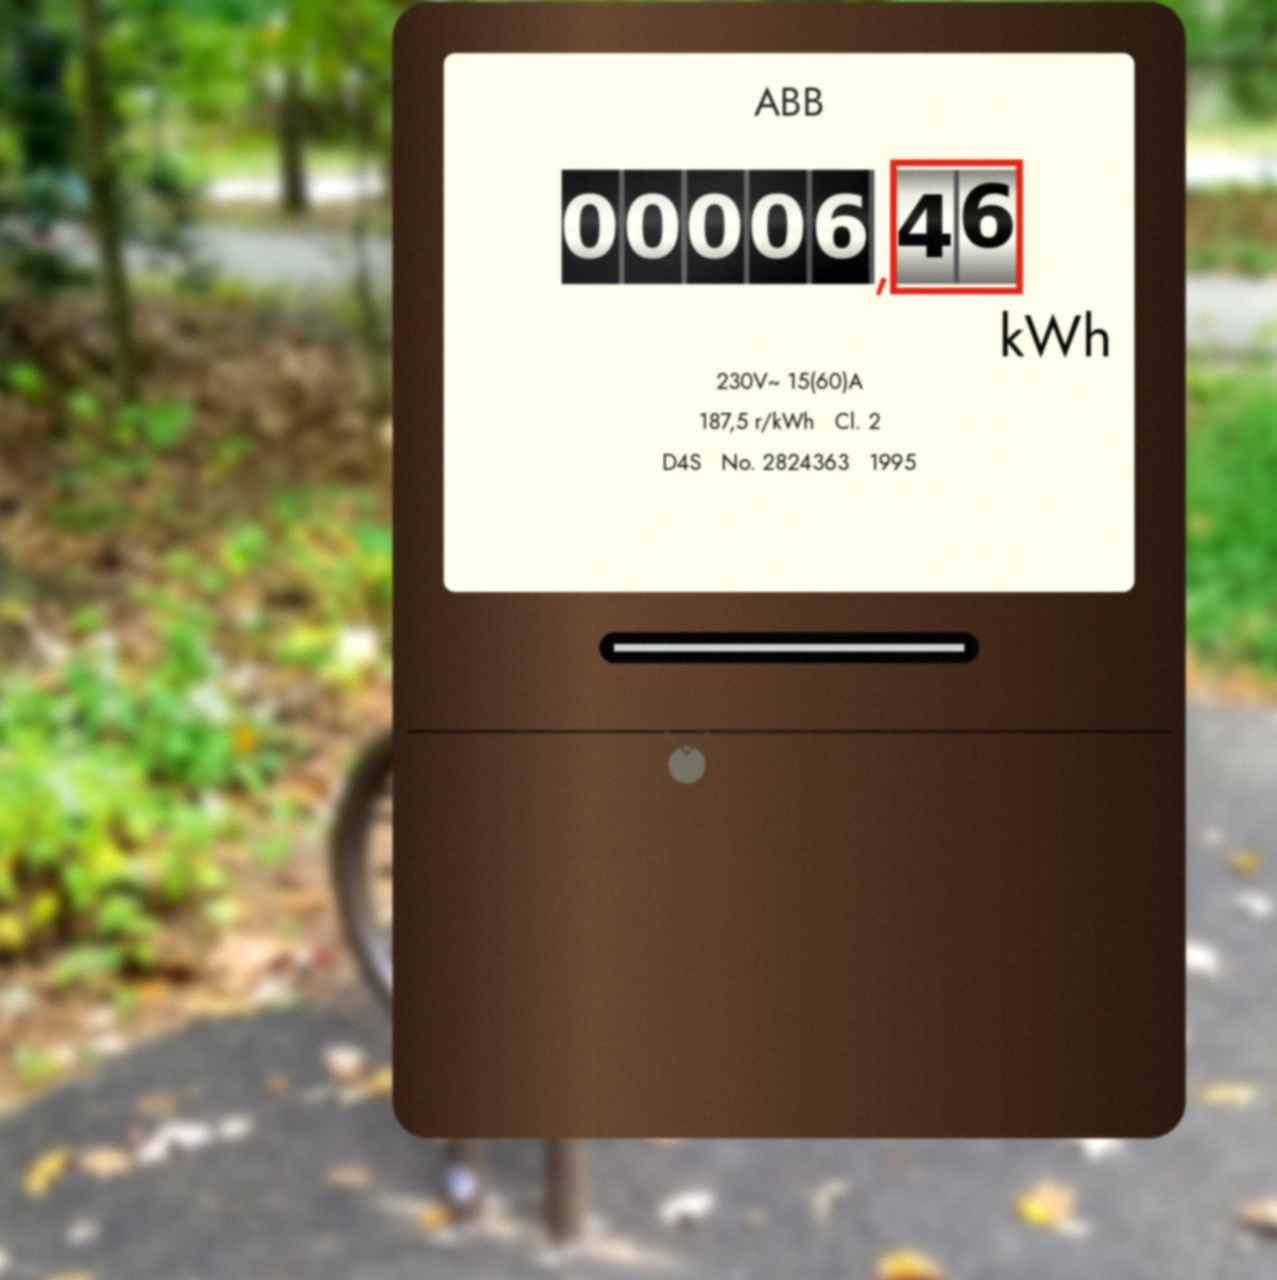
{"value": 6.46, "unit": "kWh"}
